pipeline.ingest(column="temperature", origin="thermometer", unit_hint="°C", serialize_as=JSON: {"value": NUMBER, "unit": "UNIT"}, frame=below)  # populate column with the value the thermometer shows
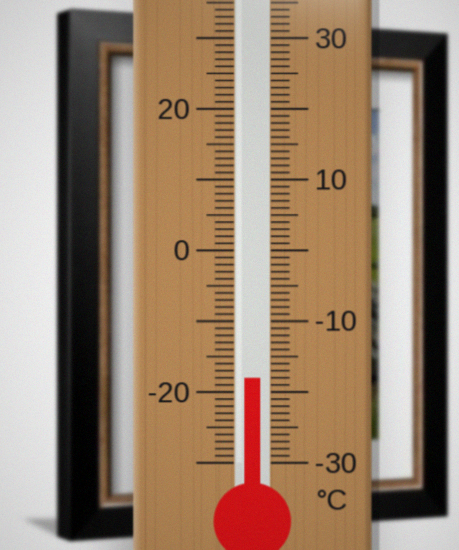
{"value": -18, "unit": "°C"}
